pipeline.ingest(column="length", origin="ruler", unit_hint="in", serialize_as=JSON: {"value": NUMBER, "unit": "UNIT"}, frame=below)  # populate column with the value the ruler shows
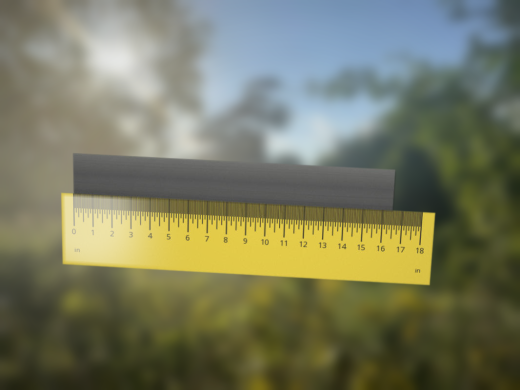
{"value": 16.5, "unit": "in"}
